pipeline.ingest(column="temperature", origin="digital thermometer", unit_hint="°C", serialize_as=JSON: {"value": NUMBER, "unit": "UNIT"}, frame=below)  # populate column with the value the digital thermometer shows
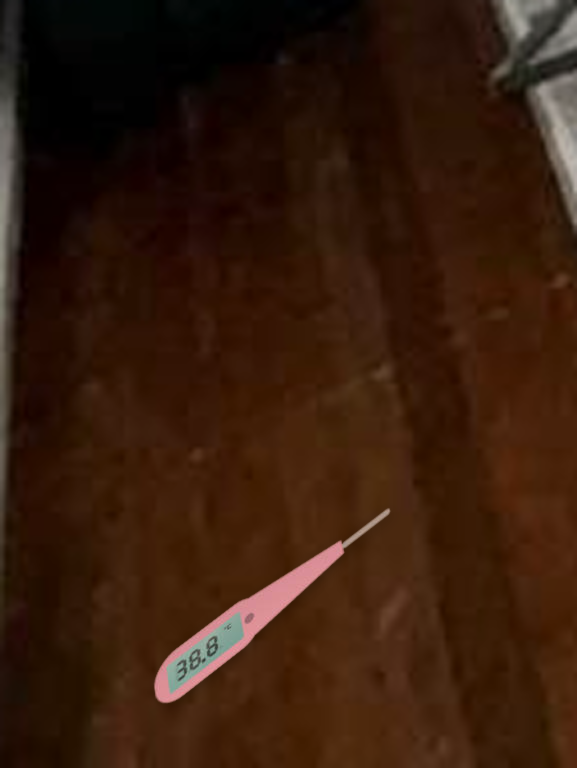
{"value": 38.8, "unit": "°C"}
